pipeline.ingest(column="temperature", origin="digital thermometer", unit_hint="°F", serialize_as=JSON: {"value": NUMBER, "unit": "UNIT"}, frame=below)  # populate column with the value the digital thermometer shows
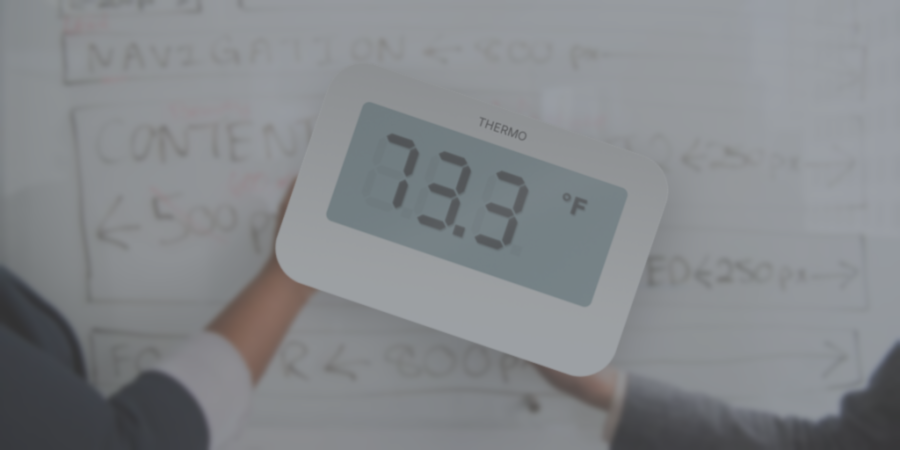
{"value": 73.3, "unit": "°F"}
